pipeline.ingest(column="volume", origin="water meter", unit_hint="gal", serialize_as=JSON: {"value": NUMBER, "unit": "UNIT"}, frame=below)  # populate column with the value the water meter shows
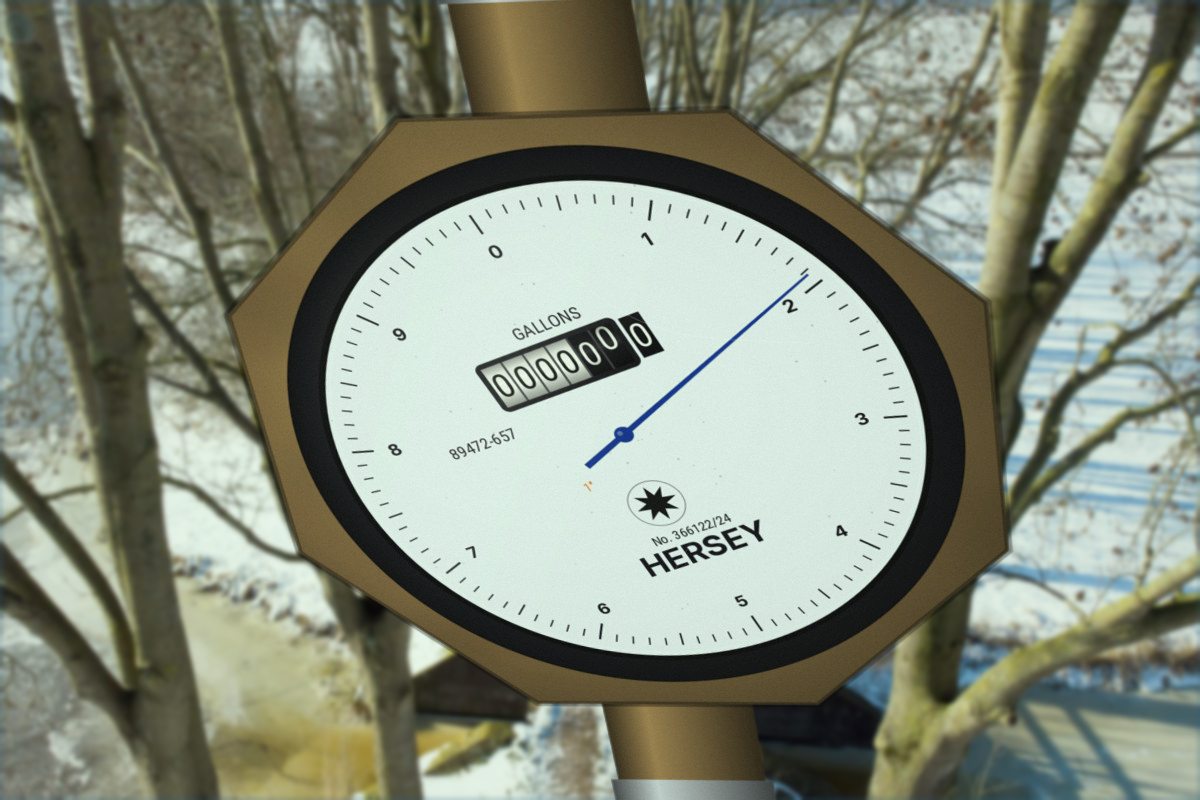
{"value": 1.9, "unit": "gal"}
